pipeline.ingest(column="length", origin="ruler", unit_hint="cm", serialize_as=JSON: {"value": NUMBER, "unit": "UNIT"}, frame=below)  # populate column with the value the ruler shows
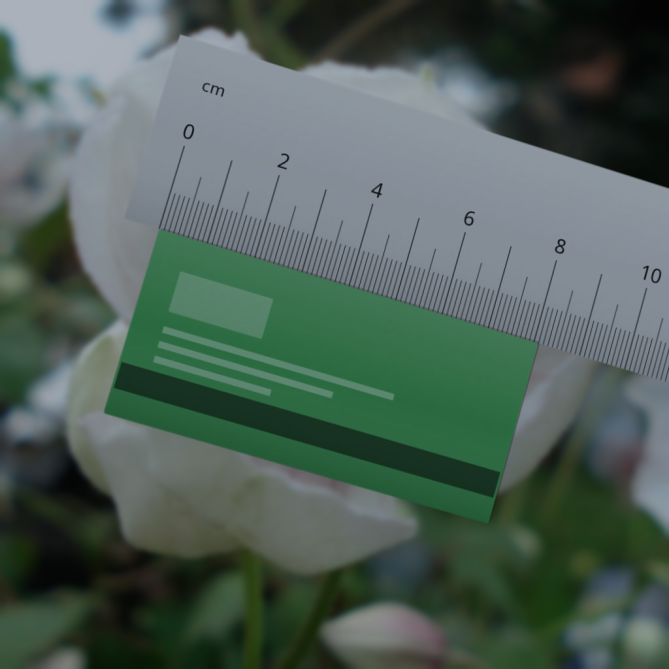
{"value": 8.1, "unit": "cm"}
